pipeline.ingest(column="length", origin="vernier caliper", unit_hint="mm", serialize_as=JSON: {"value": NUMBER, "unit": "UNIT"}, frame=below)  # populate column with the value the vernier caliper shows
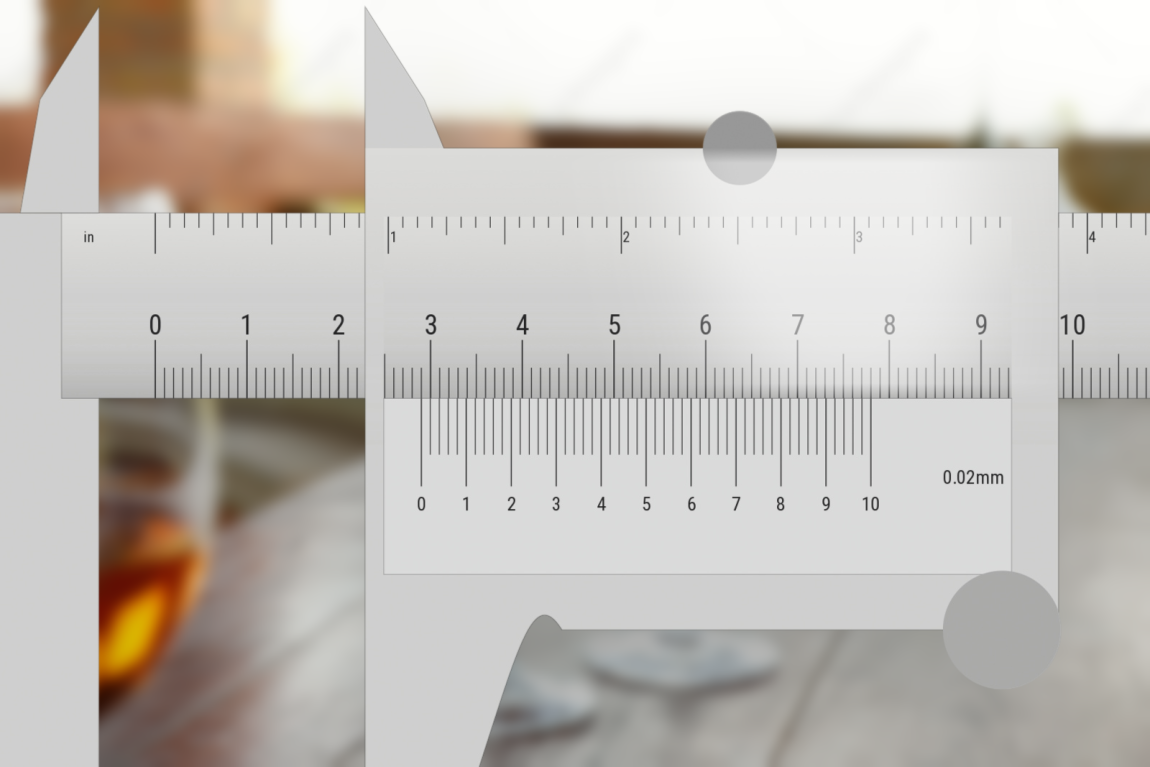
{"value": 29.0, "unit": "mm"}
